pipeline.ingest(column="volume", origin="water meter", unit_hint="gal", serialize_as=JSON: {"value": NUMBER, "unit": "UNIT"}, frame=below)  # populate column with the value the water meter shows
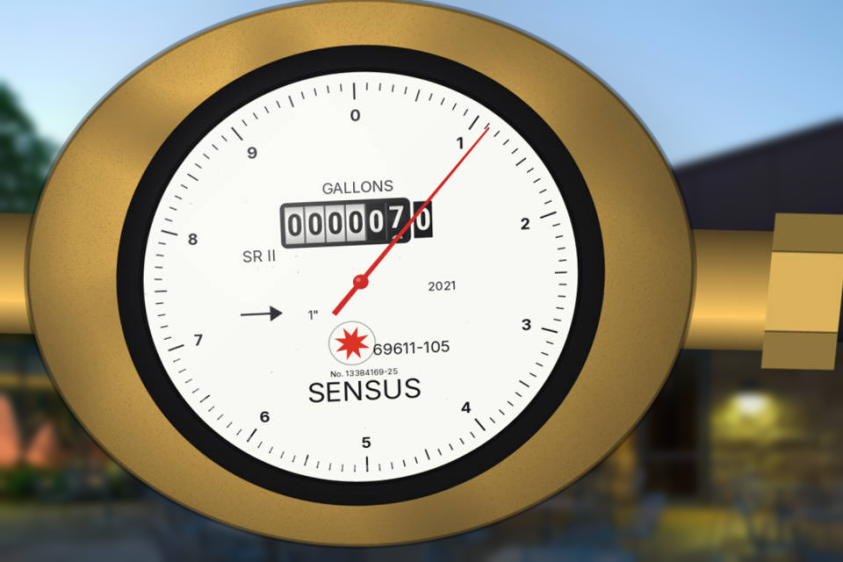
{"value": 71.1, "unit": "gal"}
